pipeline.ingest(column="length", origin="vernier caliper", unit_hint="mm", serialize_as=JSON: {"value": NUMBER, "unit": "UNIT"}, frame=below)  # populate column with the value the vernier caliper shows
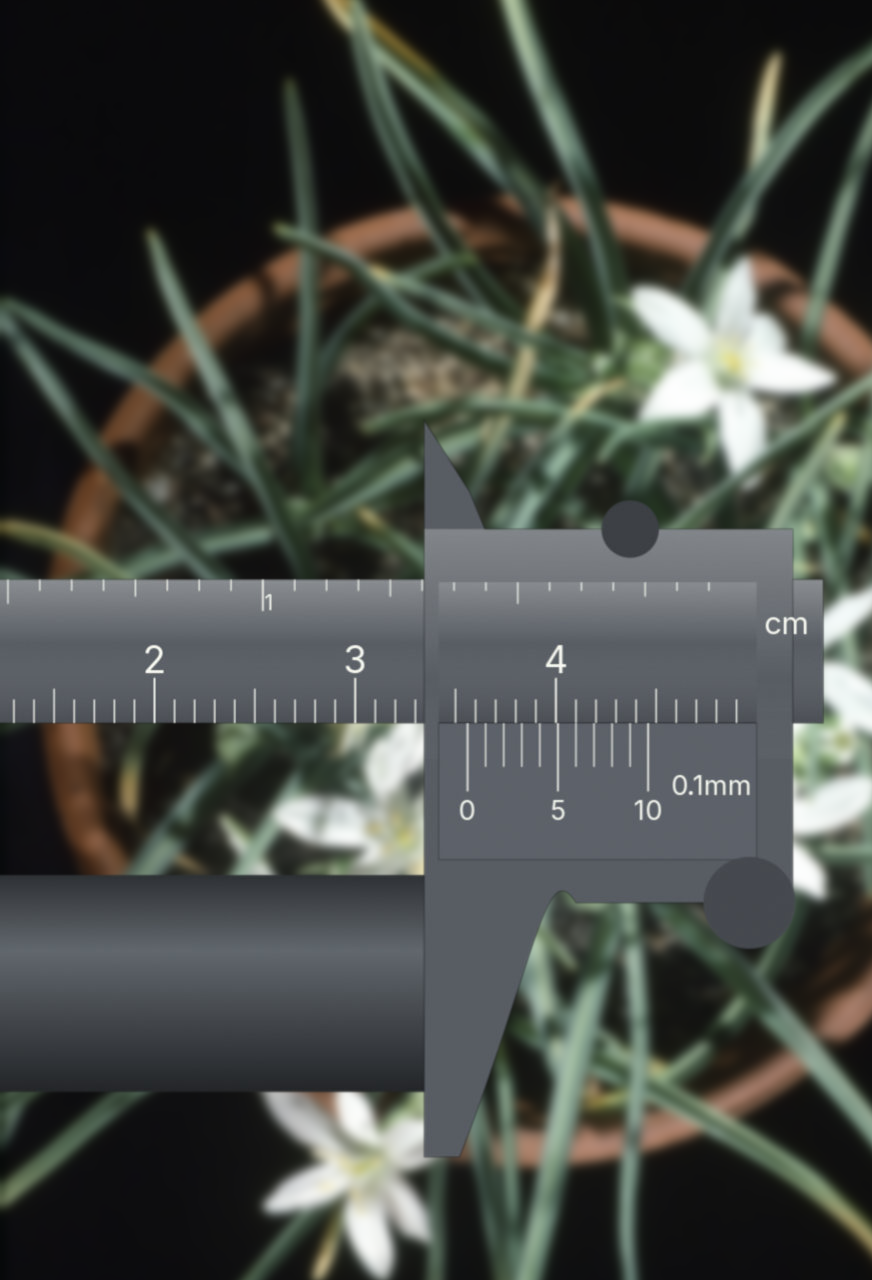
{"value": 35.6, "unit": "mm"}
